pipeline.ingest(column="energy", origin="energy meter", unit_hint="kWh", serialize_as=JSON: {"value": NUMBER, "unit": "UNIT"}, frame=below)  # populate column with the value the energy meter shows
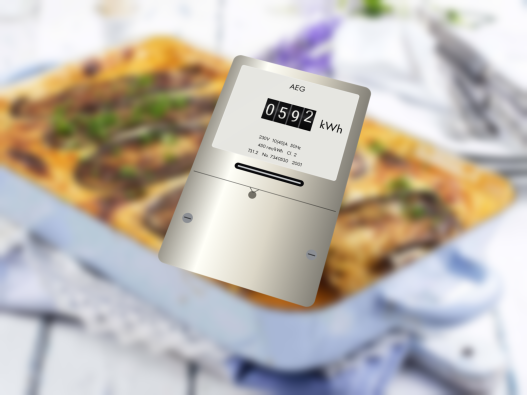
{"value": 592, "unit": "kWh"}
